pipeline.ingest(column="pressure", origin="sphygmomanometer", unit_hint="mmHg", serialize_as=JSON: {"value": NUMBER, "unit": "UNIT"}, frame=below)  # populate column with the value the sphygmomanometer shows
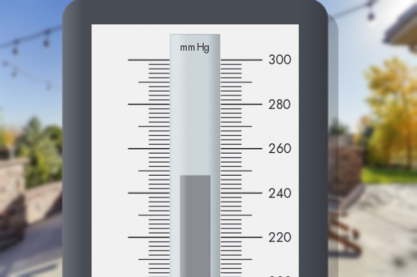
{"value": 248, "unit": "mmHg"}
